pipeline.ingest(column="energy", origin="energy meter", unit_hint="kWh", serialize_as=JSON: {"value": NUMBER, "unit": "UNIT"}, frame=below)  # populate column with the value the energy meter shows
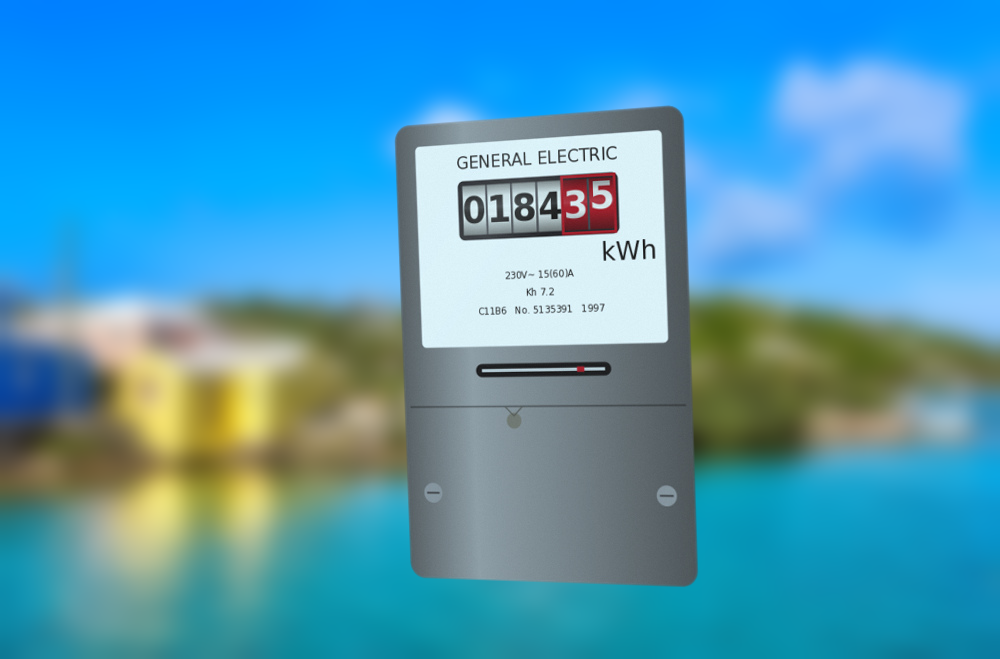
{"value": 184.35, "unit": "kWh"}
